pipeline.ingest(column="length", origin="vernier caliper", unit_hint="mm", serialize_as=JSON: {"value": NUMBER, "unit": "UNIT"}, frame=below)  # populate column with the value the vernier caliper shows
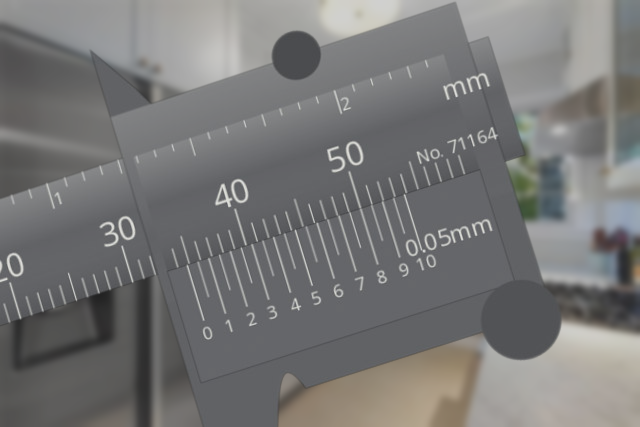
{"value": 34.8, "unit": "mm"}
